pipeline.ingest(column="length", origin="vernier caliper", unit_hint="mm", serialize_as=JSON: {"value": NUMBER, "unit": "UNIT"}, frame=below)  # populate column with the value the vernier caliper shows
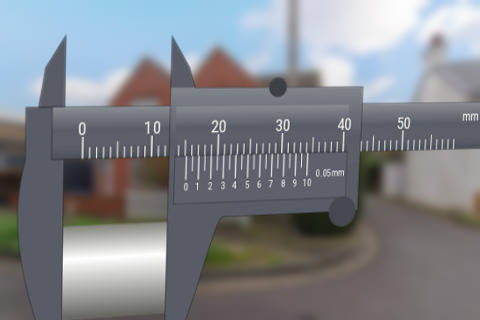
{"value": 15.2, "unit": "mm"}
